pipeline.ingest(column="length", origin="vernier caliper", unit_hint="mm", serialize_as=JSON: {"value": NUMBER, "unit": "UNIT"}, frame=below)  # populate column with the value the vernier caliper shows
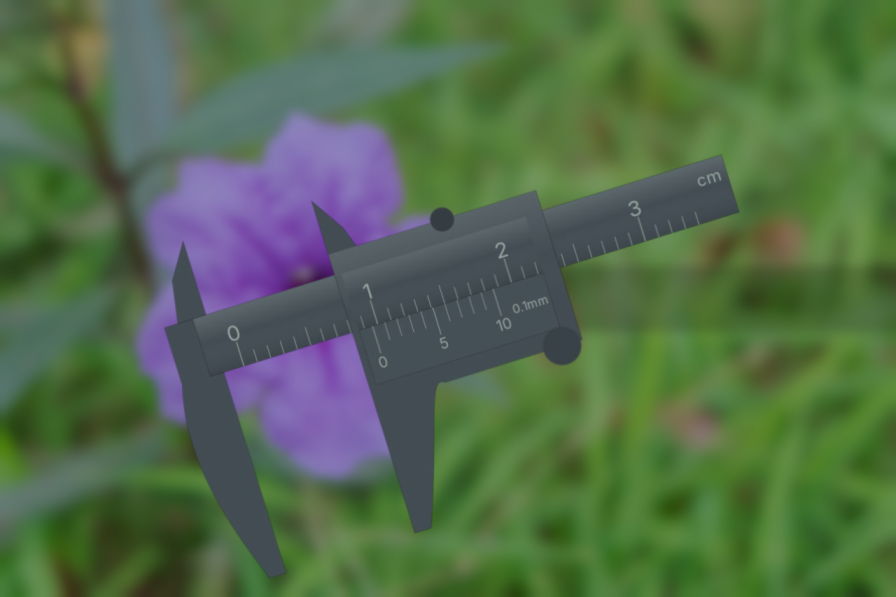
{"value": 9.6, "unit": "mm"}
